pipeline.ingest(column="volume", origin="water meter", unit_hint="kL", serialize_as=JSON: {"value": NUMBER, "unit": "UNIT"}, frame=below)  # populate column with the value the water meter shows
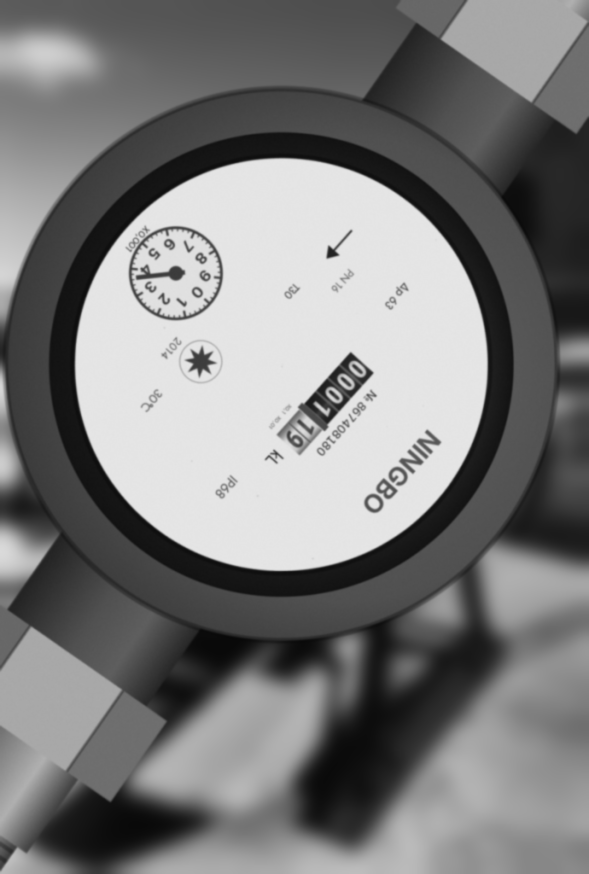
{"value": 1.193, "unit": "kL"}
